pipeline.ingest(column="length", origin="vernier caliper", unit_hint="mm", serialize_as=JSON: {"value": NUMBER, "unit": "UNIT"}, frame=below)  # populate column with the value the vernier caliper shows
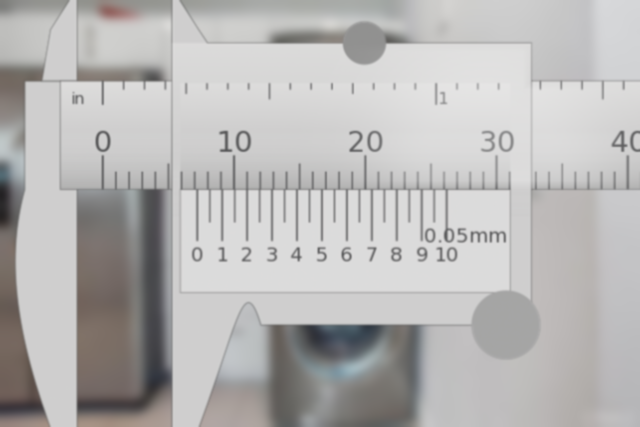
{"value": 7.2, "unit": "mm"}
